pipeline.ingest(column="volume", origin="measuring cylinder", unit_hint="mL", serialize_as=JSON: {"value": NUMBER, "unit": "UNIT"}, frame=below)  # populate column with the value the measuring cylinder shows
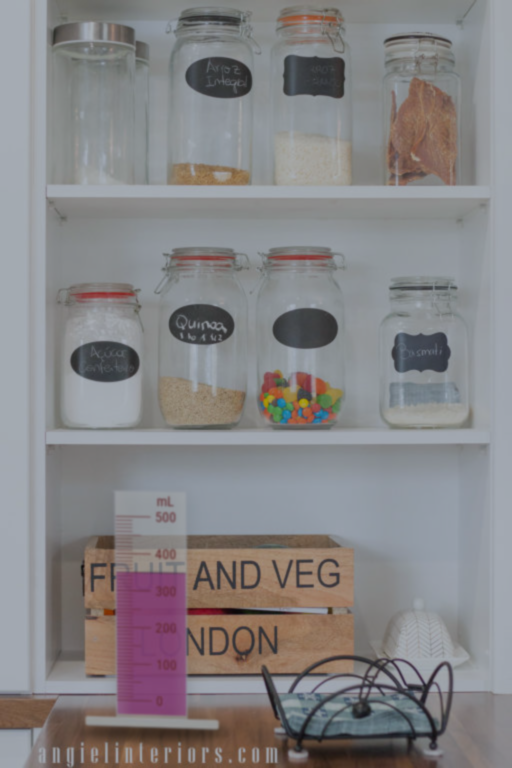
{"value": 350, "unit": "mL"}
